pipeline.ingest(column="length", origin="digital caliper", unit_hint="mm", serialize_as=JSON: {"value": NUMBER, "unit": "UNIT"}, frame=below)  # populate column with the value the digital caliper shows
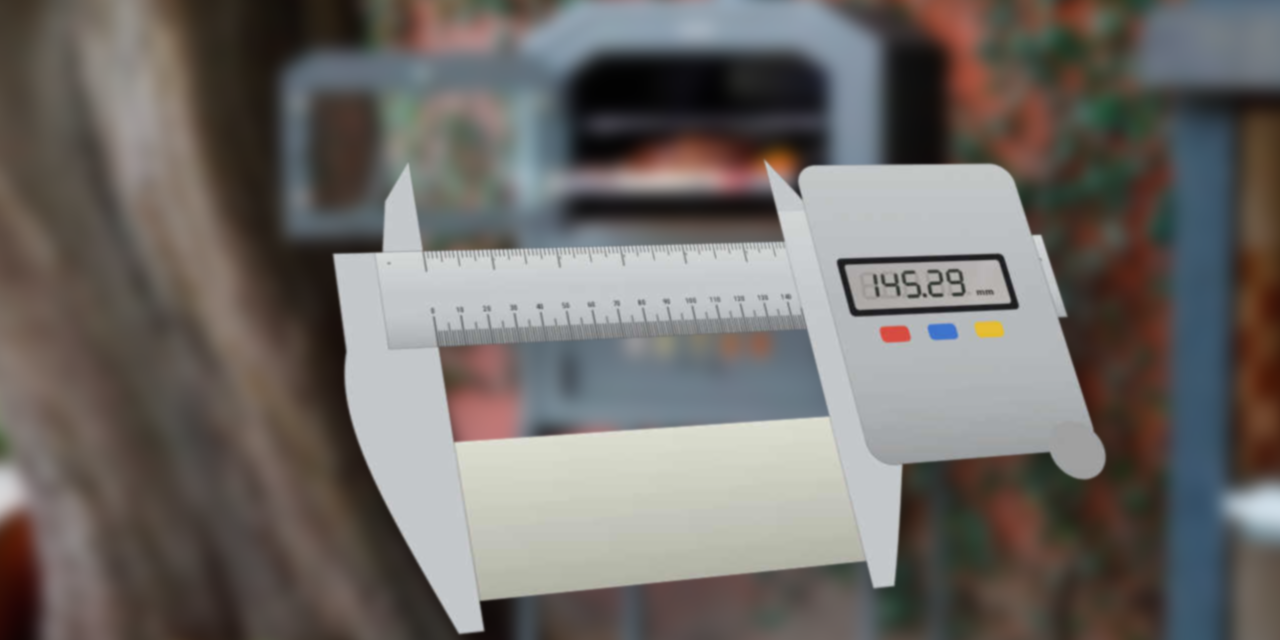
{"value": 145.29, "unit": "mm"}
